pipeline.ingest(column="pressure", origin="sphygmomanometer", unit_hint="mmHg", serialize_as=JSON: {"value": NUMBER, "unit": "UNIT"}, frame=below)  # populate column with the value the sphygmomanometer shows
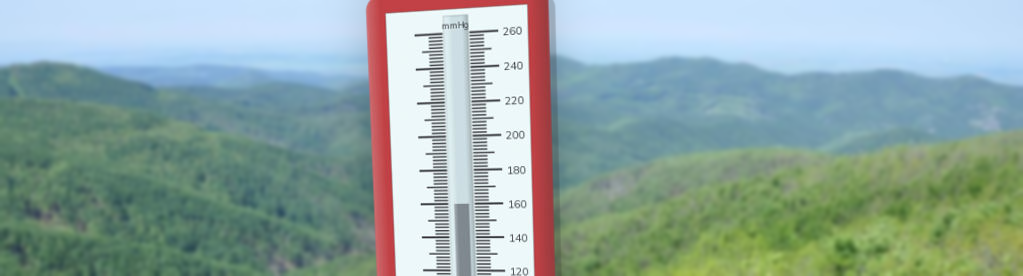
{"value": 160, "unit": "mmHg"}
